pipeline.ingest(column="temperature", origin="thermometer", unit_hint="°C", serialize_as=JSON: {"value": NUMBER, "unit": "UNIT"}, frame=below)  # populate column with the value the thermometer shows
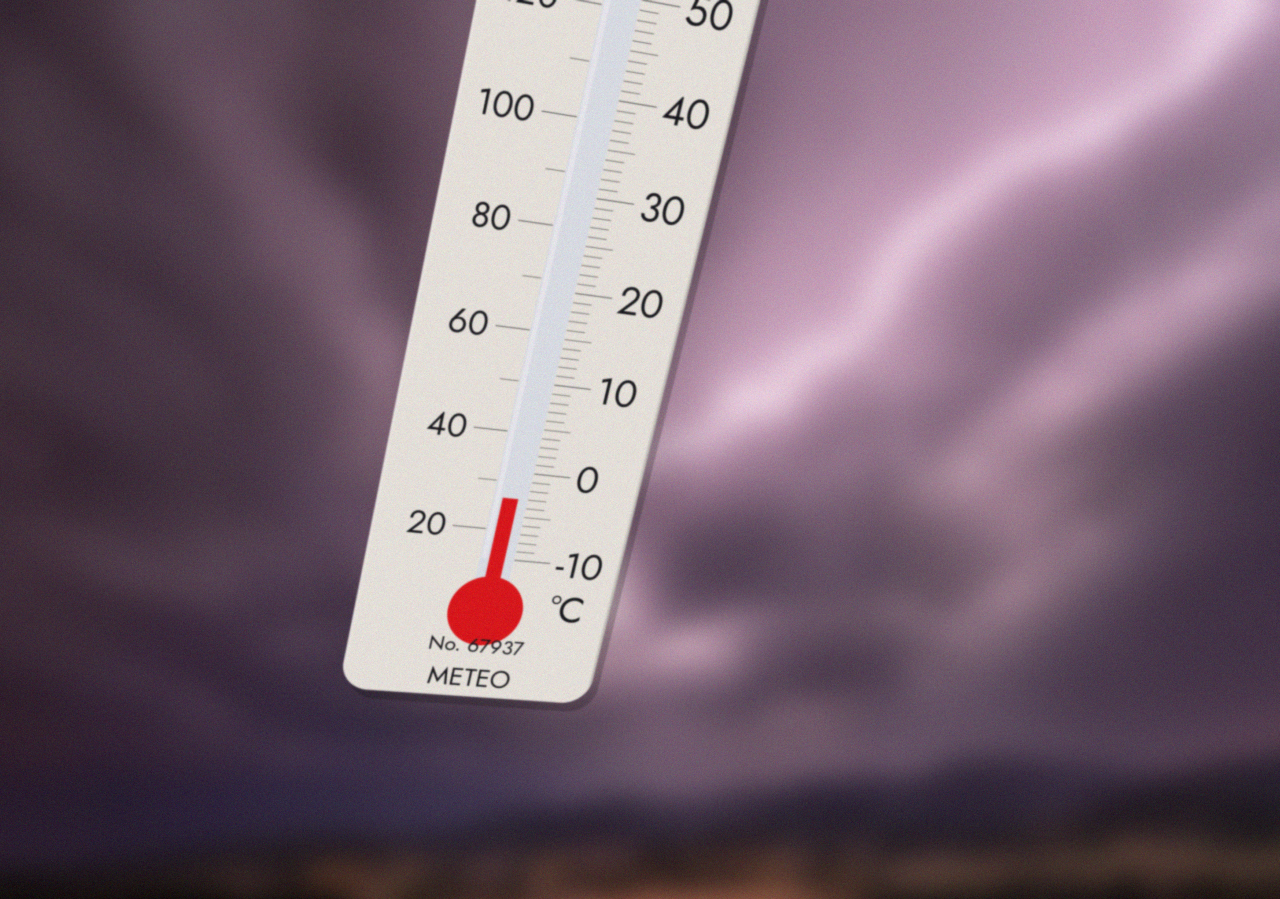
{"value": -3, "unit": "°C"}
